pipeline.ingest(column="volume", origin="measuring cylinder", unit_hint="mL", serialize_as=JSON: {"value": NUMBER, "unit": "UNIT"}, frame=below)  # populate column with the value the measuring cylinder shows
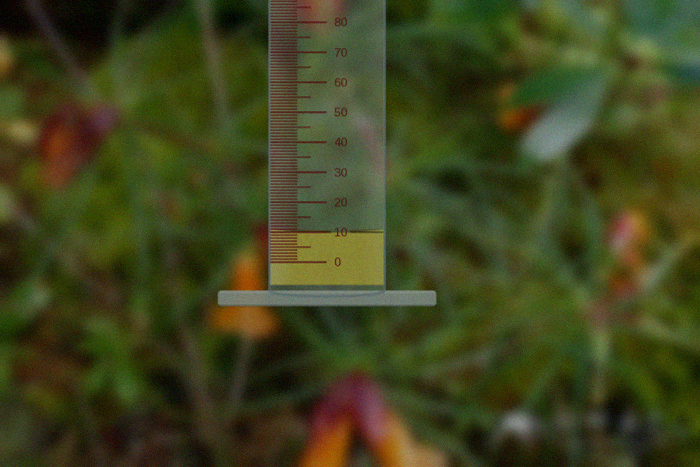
{"value": 10, "unit": "mL"}
